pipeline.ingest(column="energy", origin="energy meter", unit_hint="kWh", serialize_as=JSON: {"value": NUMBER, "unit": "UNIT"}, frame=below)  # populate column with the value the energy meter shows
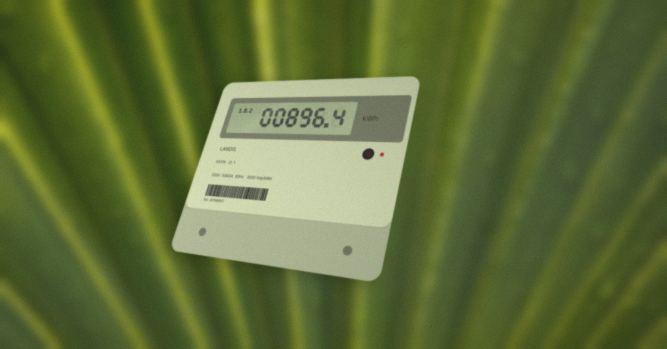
{"value": 896.4, "unit": "kWh"}
